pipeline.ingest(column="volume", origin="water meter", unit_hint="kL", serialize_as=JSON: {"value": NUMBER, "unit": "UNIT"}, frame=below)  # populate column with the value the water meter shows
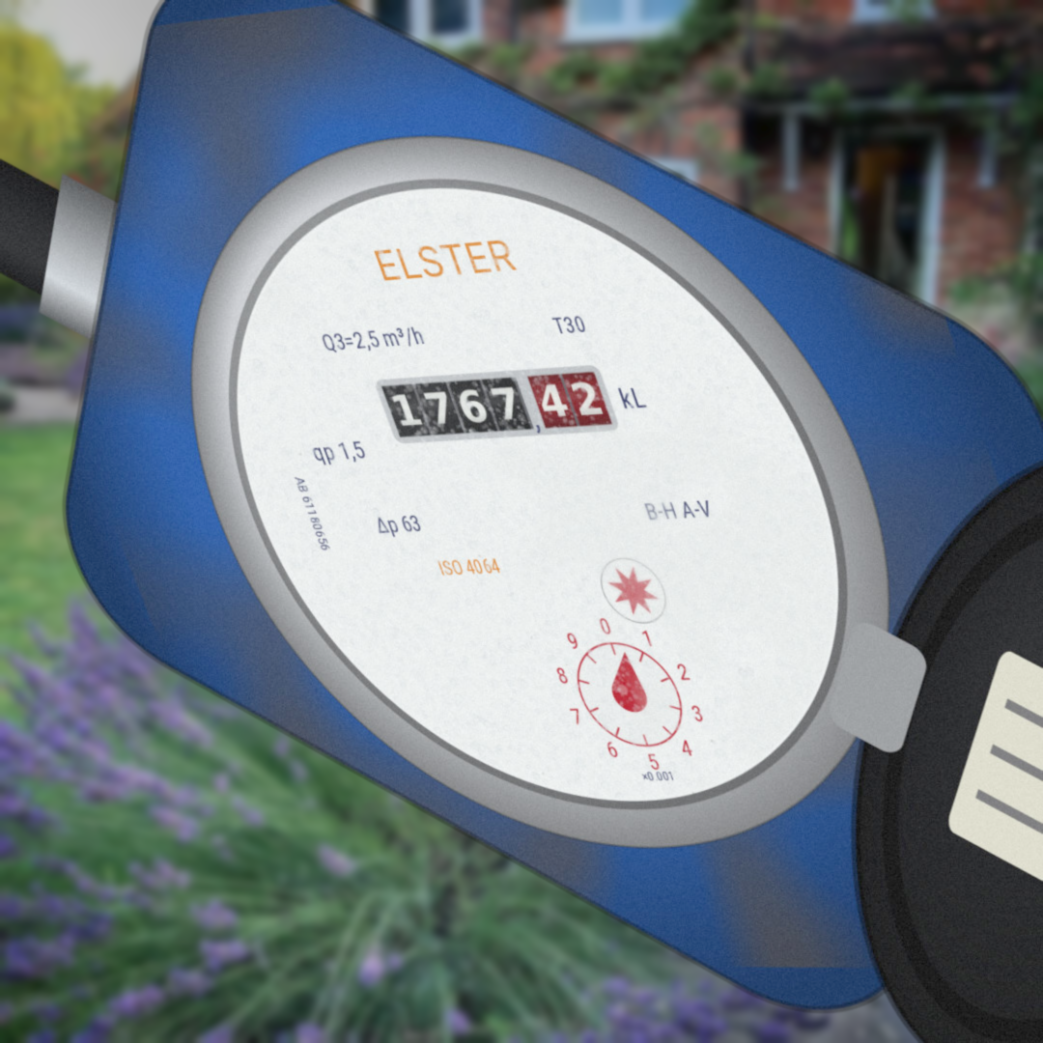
{"value": 1767.420, "unit": "kL"}
